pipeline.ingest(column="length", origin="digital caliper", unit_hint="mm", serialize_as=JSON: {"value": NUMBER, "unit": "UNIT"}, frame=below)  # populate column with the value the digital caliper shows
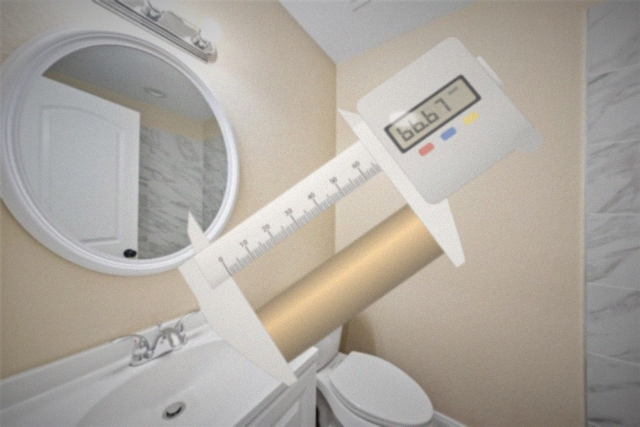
{"value": 66.67, "unit": "mm"}
